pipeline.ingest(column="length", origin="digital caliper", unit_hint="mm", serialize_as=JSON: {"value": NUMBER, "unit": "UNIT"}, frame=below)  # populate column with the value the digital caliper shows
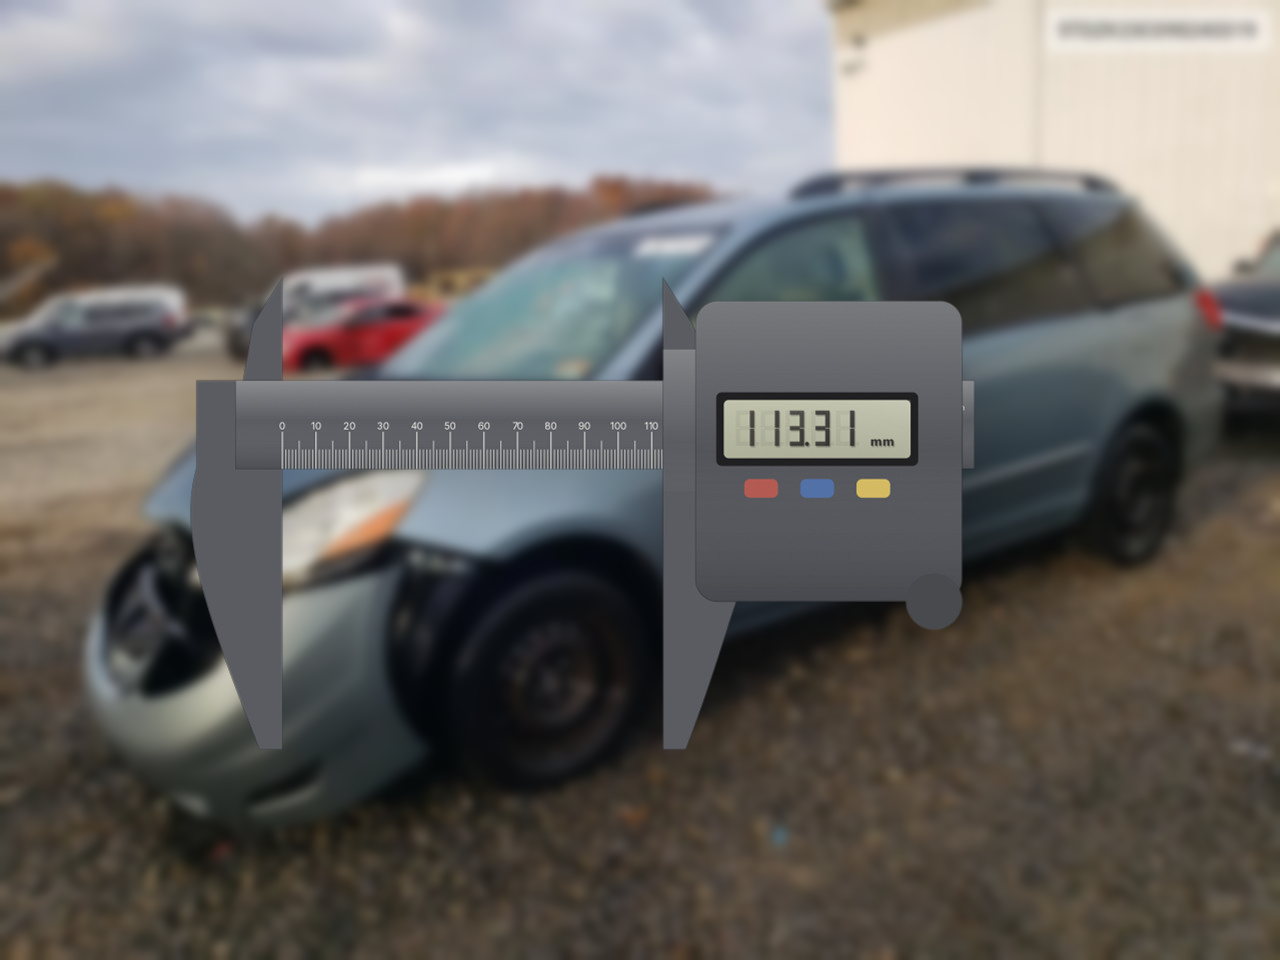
{"value": 113.31, "unit": "mm"}
